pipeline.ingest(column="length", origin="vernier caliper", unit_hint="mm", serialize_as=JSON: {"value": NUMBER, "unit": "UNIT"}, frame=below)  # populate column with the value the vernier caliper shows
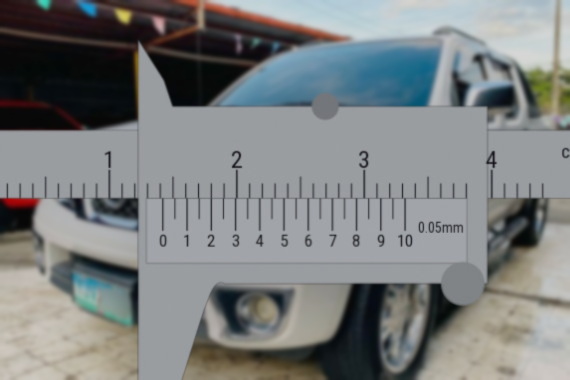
{"value": 14.2, "unit": "mm"}
